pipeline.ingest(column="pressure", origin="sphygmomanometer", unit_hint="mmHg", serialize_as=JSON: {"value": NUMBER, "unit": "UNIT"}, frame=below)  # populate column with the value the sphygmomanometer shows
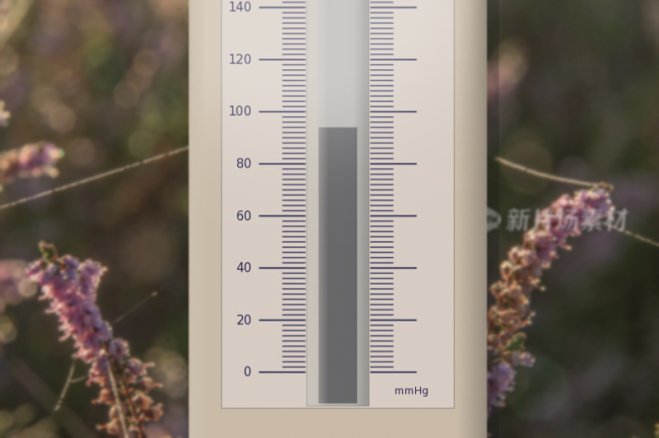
{"value": 94, "unit": "mmHg"}
